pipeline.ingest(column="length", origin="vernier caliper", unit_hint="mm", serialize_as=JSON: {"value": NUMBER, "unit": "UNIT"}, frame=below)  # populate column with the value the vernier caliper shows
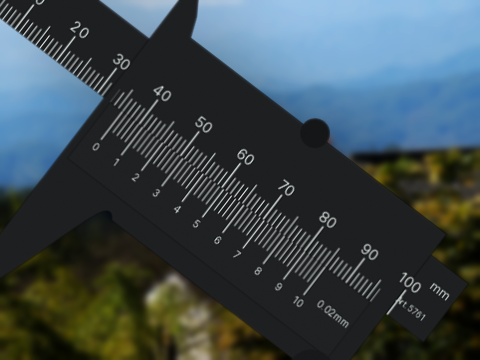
{"value": 36.0, "unit": "mm"}
